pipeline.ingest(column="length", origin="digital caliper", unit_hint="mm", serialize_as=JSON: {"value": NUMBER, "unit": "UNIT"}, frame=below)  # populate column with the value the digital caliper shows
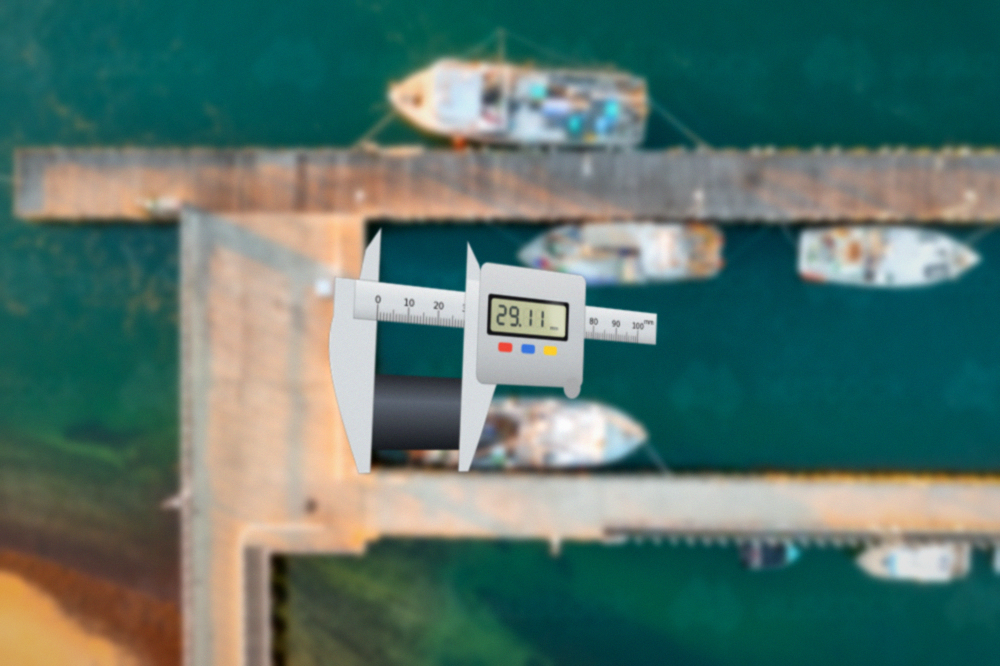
{"value": 29.11, "unit": "mm"}
